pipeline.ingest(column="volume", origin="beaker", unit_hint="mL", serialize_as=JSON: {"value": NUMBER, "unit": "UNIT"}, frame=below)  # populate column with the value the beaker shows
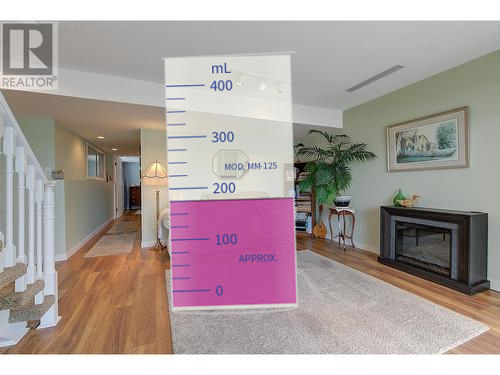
{"value": 175, "unit": "mL"}
